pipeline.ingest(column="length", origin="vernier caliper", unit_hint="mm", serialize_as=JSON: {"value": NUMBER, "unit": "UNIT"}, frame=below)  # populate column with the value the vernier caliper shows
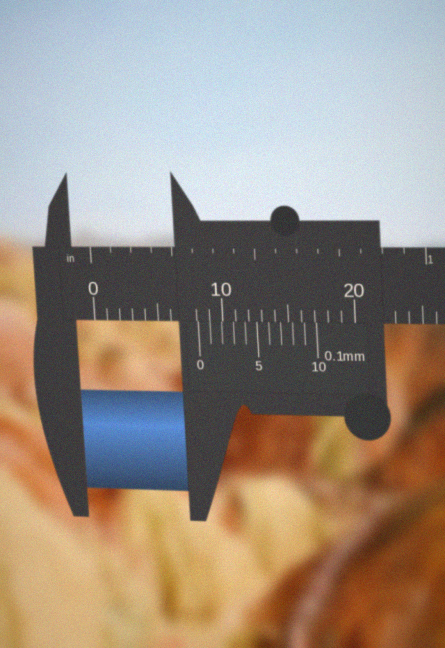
{"value": 8.1, "unit": "mm"}
